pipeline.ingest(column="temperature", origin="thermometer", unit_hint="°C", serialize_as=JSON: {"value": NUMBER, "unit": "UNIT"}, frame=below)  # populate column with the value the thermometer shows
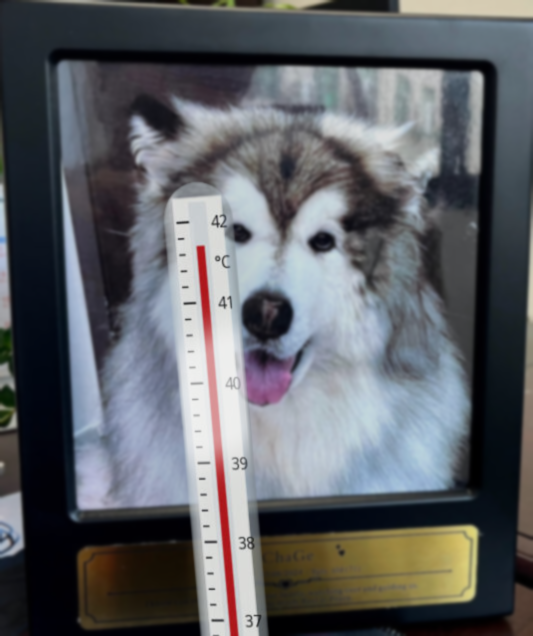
{"value": 41.7, "unit": "°C"}
